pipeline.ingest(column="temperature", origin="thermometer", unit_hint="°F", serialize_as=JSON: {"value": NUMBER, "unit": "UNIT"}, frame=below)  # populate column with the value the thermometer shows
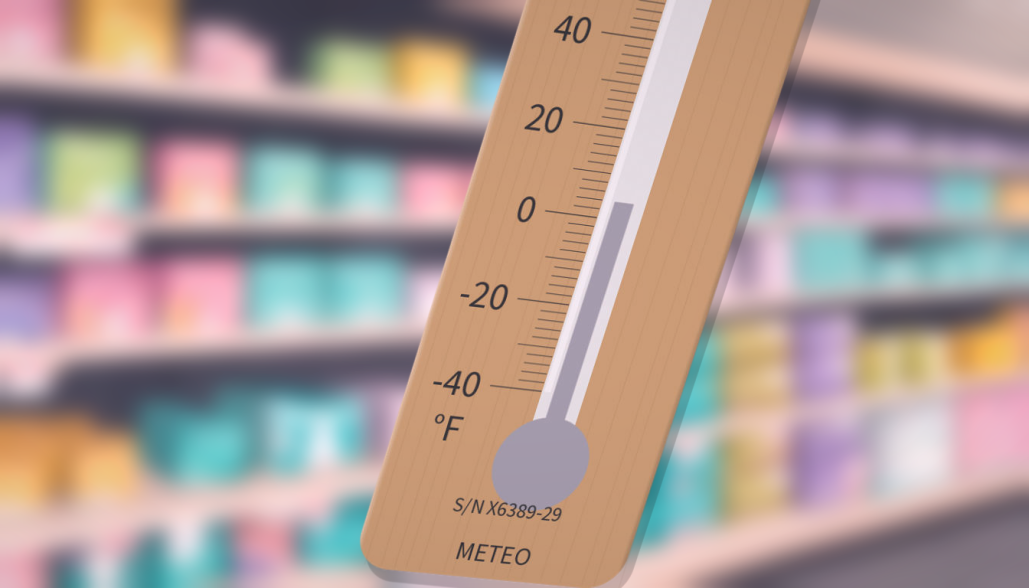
{"value": 4, "unit": "°F"}
